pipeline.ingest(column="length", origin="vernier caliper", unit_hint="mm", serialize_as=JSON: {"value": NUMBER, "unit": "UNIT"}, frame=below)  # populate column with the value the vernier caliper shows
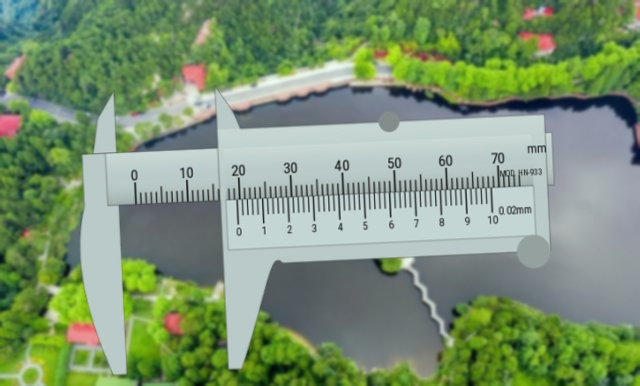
{"value": 19.5, "unit": "mm"}
